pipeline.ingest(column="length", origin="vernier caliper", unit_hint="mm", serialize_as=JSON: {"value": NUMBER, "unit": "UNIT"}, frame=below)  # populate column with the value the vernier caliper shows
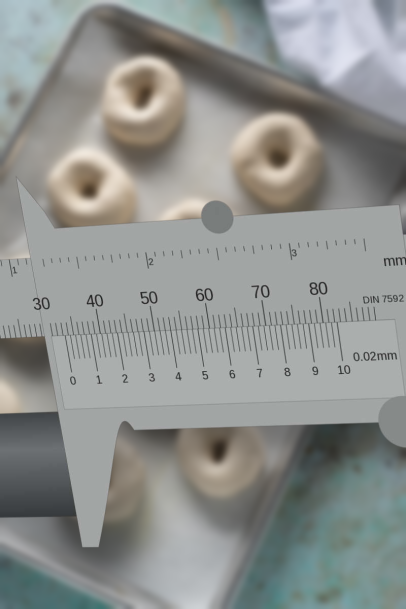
{"value": 33.4, "unit": "mm"}
